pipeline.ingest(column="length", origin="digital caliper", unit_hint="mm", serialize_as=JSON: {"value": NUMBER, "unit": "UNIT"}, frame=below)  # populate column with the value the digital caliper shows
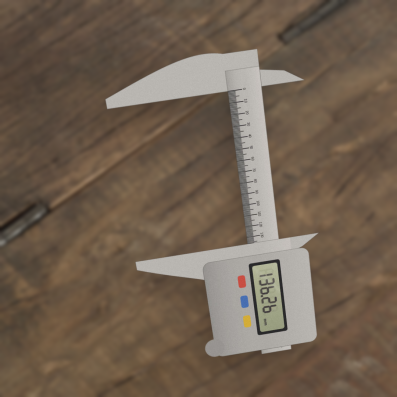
{"value": 136.26, "unit": "mm"}
